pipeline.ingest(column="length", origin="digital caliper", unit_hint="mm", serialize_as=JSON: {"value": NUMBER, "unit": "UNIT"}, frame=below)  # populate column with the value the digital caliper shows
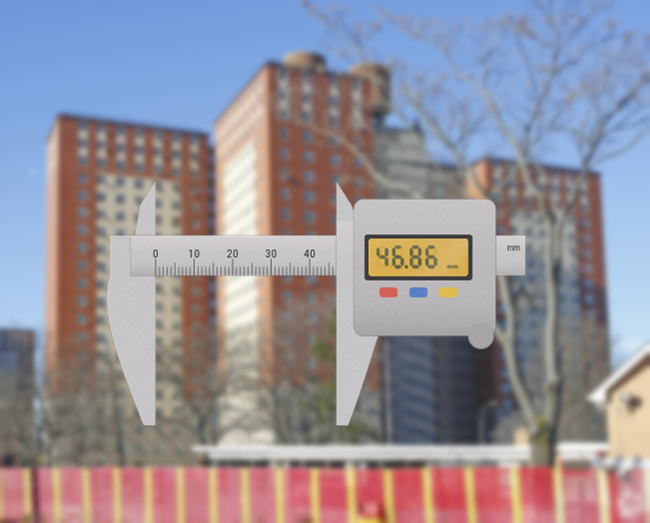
{"value": 46.86, "unit": "mm"}
